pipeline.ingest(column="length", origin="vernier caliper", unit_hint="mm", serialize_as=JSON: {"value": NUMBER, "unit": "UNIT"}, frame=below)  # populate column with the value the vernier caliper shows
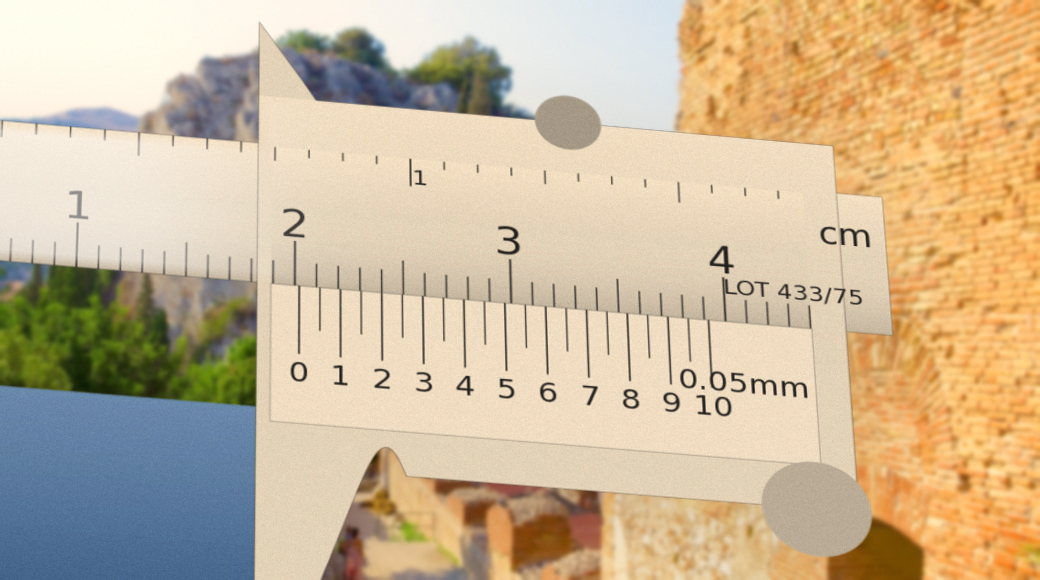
{"value": 20.2, "unit": "mm"}
